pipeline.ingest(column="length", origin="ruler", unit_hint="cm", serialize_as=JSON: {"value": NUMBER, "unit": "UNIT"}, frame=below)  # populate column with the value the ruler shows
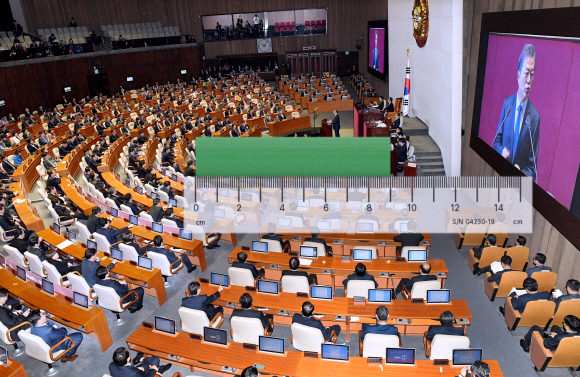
{"value": 9, "unit": "cm"}
